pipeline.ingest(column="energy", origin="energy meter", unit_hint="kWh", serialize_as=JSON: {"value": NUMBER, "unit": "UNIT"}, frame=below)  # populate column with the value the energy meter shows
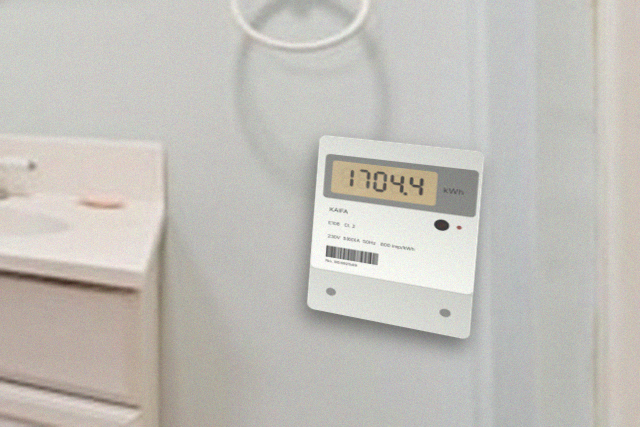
{"value": 1704.4, "unit": "kWh"}
